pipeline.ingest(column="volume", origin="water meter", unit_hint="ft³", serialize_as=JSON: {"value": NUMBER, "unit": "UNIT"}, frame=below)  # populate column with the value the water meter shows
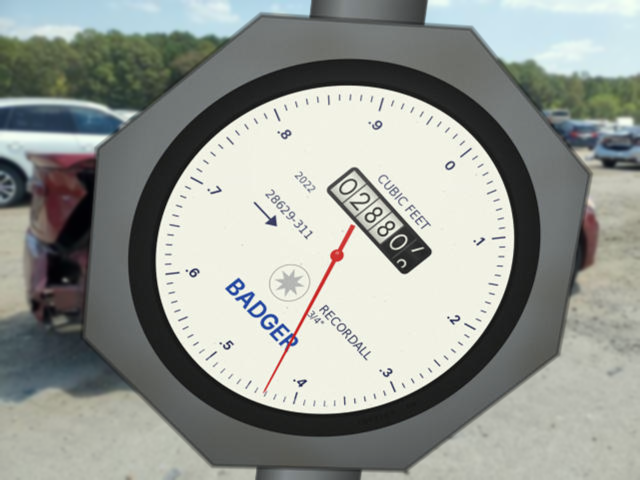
{"value": 28807.43, "unit": "ft³"}
